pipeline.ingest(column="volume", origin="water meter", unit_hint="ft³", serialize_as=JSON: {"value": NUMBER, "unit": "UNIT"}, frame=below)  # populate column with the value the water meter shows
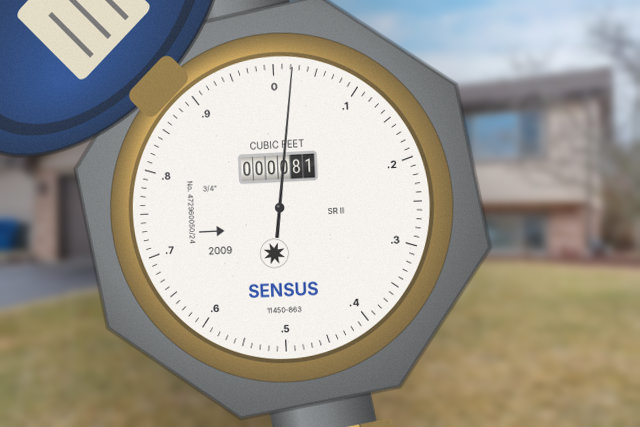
{"value": 81.02, "unit": "ft³"}
